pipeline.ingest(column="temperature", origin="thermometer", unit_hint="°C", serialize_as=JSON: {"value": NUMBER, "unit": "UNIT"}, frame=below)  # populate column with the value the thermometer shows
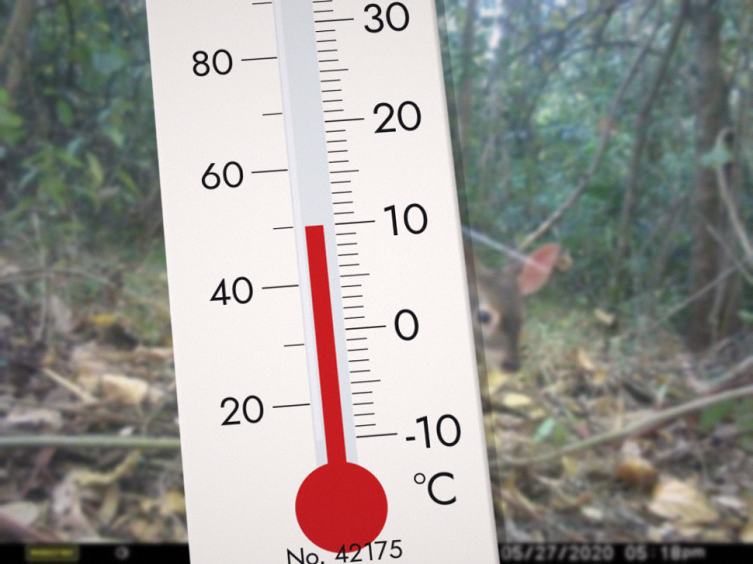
{"value": 10, "unit": "°C"}
